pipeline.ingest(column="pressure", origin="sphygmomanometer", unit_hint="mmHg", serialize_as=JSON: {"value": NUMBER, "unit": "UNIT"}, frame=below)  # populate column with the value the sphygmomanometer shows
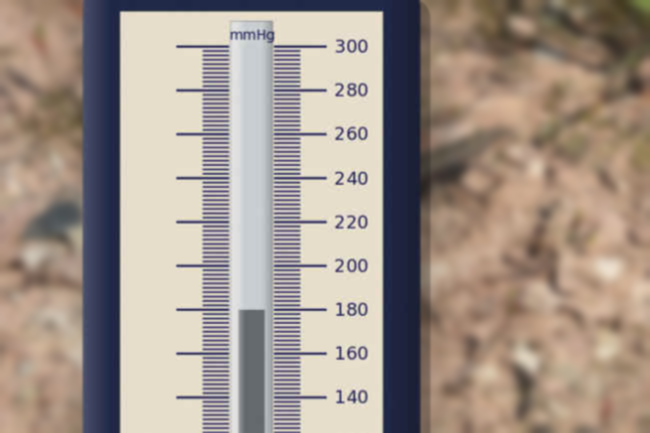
{"value": 180, "unit": "mmHg"}
